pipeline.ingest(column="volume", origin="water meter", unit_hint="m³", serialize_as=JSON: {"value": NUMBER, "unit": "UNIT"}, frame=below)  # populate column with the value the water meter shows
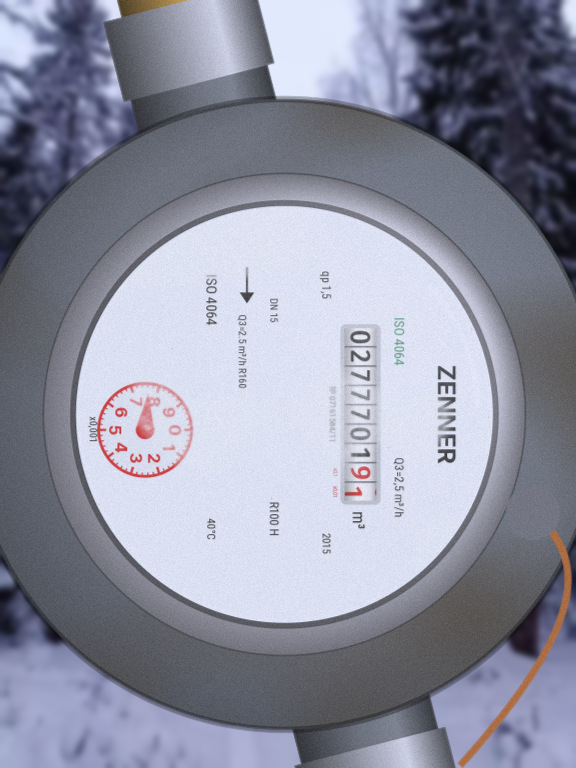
{"value": 277701.907, "unit": "m³"}
